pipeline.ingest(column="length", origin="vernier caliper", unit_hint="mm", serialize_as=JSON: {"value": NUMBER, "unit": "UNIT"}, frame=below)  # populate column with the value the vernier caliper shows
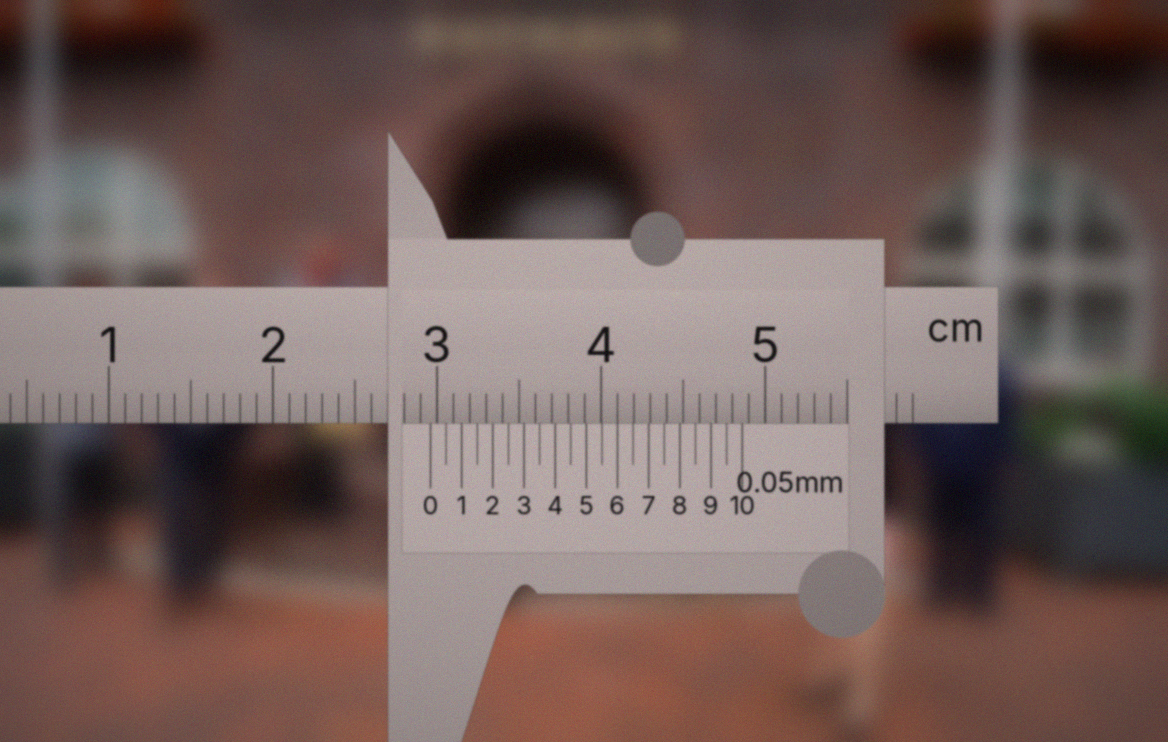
{"value": 29.6, "unit": "mm"}
